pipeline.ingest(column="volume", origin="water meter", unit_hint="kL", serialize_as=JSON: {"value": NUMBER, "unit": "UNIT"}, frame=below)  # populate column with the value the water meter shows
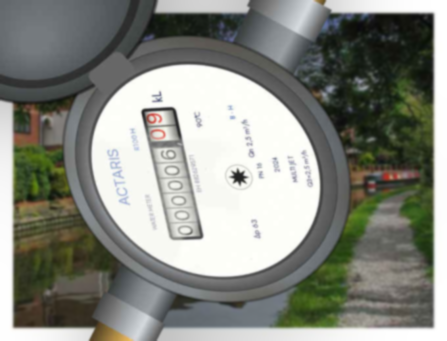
{"value": 6.09, "unit": "kL"}
